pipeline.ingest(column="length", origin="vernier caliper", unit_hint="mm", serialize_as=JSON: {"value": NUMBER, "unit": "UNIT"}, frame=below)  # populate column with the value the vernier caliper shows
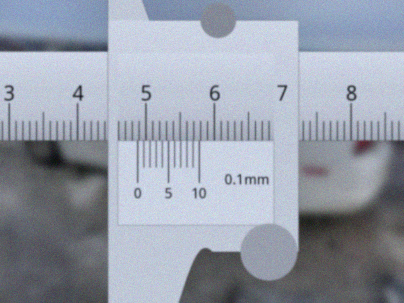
{"value": 48.8, "unit": "mm"}
